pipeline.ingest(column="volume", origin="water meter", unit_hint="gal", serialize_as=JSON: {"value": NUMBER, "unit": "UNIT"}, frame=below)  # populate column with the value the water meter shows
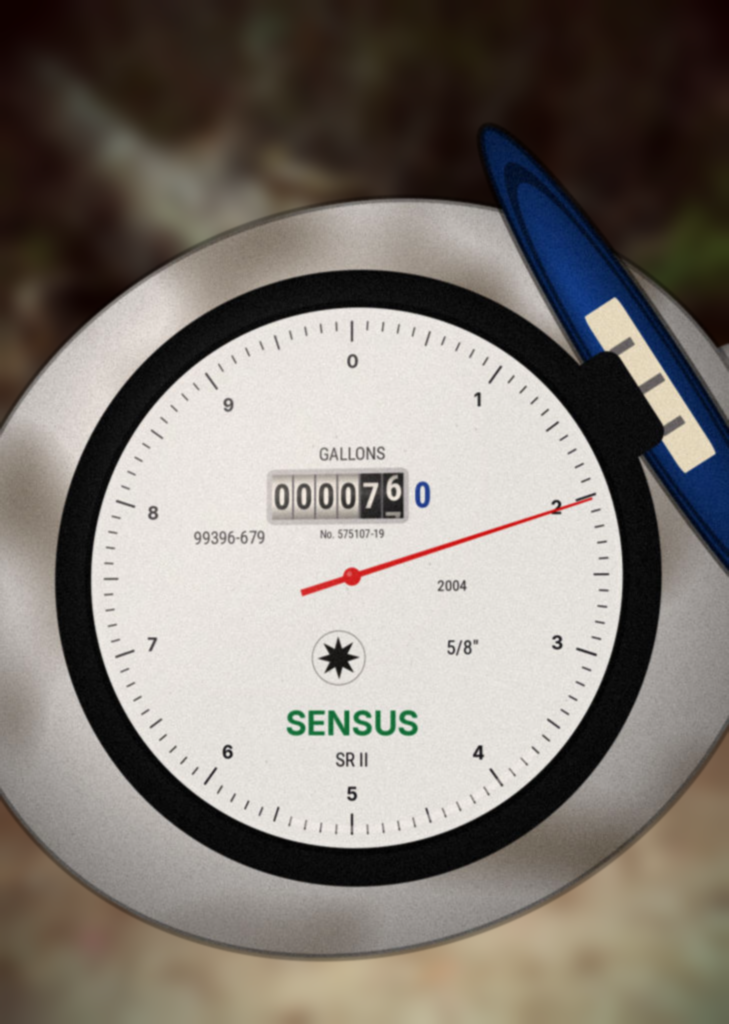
{"value": 762.0, "unit": "gal"}
